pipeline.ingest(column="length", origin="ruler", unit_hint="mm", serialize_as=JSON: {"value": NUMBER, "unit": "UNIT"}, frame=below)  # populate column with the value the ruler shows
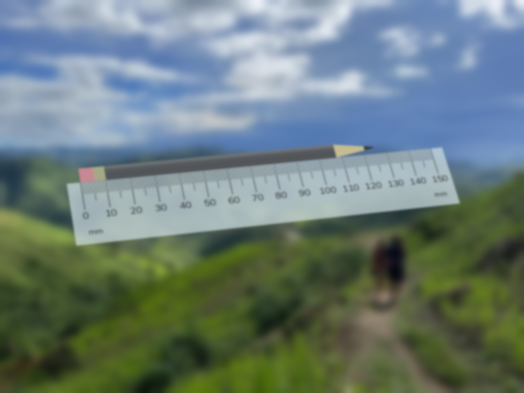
{"value": 125, "unit": "mm"}
